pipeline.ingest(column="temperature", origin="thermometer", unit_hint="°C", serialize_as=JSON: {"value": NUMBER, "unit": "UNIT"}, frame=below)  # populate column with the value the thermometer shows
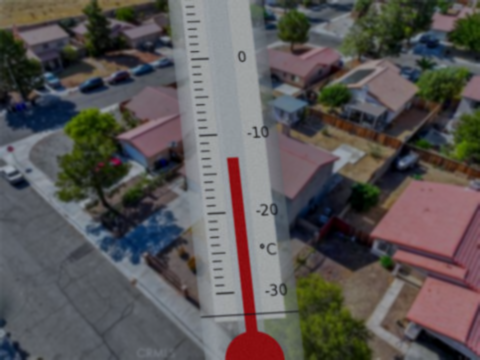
{"value": -13, "unit": "°C"}
